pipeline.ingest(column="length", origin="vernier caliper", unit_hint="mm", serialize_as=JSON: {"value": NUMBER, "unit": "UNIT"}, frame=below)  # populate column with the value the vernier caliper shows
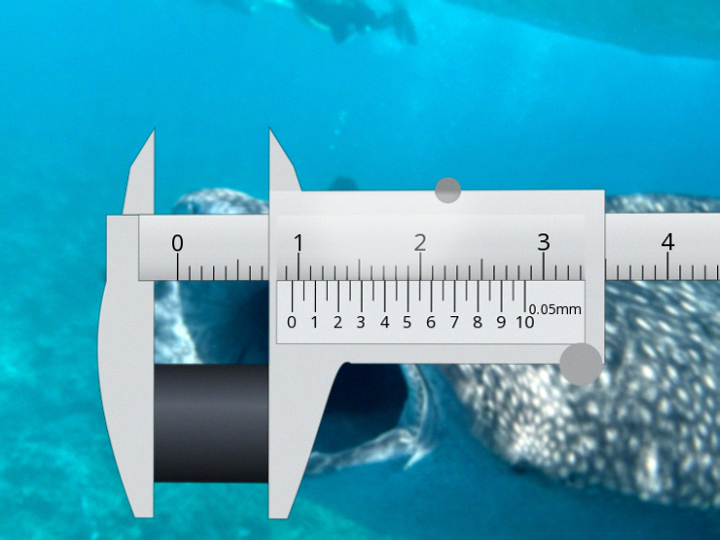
{"value": 9.5, "unit": "mm"}
